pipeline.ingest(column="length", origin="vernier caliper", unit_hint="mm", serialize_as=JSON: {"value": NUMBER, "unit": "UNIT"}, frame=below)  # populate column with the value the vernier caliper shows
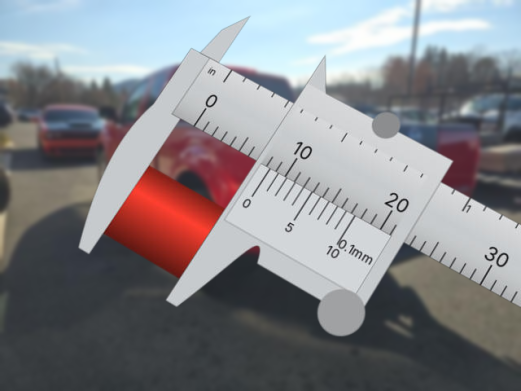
{"value": 8.4, "unit": "mm"}
